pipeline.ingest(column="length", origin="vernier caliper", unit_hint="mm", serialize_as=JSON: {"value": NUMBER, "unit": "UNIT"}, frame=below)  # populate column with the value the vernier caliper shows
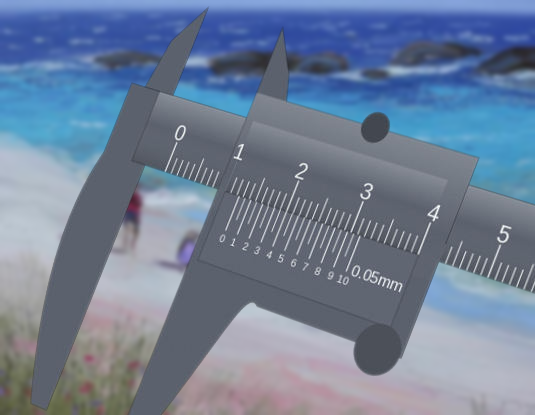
{"value": 12.4, "unit": "mm"}
